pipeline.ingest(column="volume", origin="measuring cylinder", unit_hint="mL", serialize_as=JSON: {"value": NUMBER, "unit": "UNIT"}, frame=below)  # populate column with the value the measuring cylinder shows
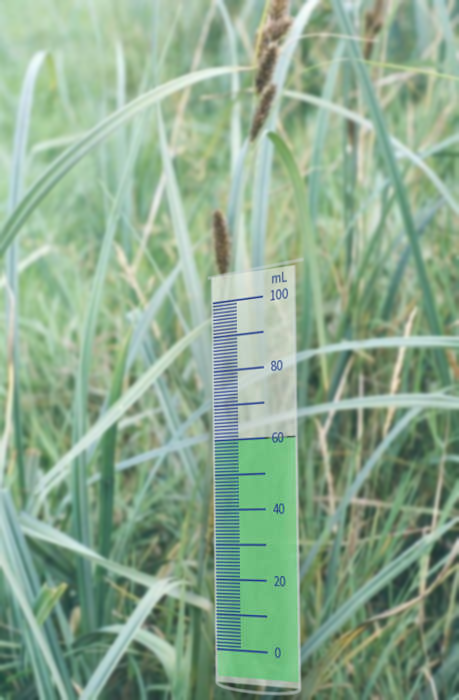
{"value": 60, "unit": "mL"}
